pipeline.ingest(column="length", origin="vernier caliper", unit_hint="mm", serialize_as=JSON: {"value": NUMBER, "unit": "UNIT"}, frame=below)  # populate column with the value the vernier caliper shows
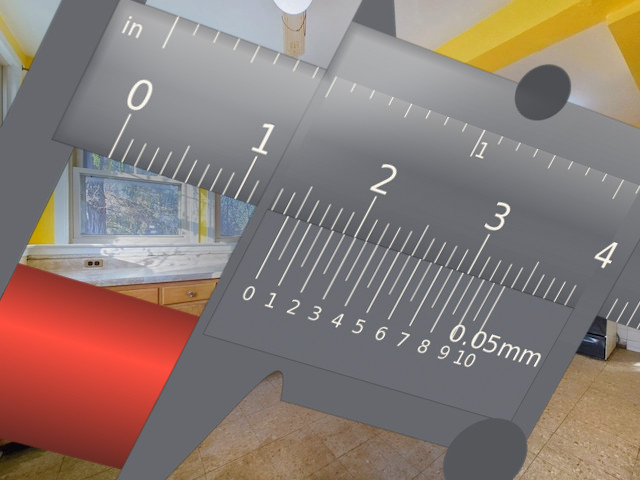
{"value": 14.4, "unit": "mm"}
